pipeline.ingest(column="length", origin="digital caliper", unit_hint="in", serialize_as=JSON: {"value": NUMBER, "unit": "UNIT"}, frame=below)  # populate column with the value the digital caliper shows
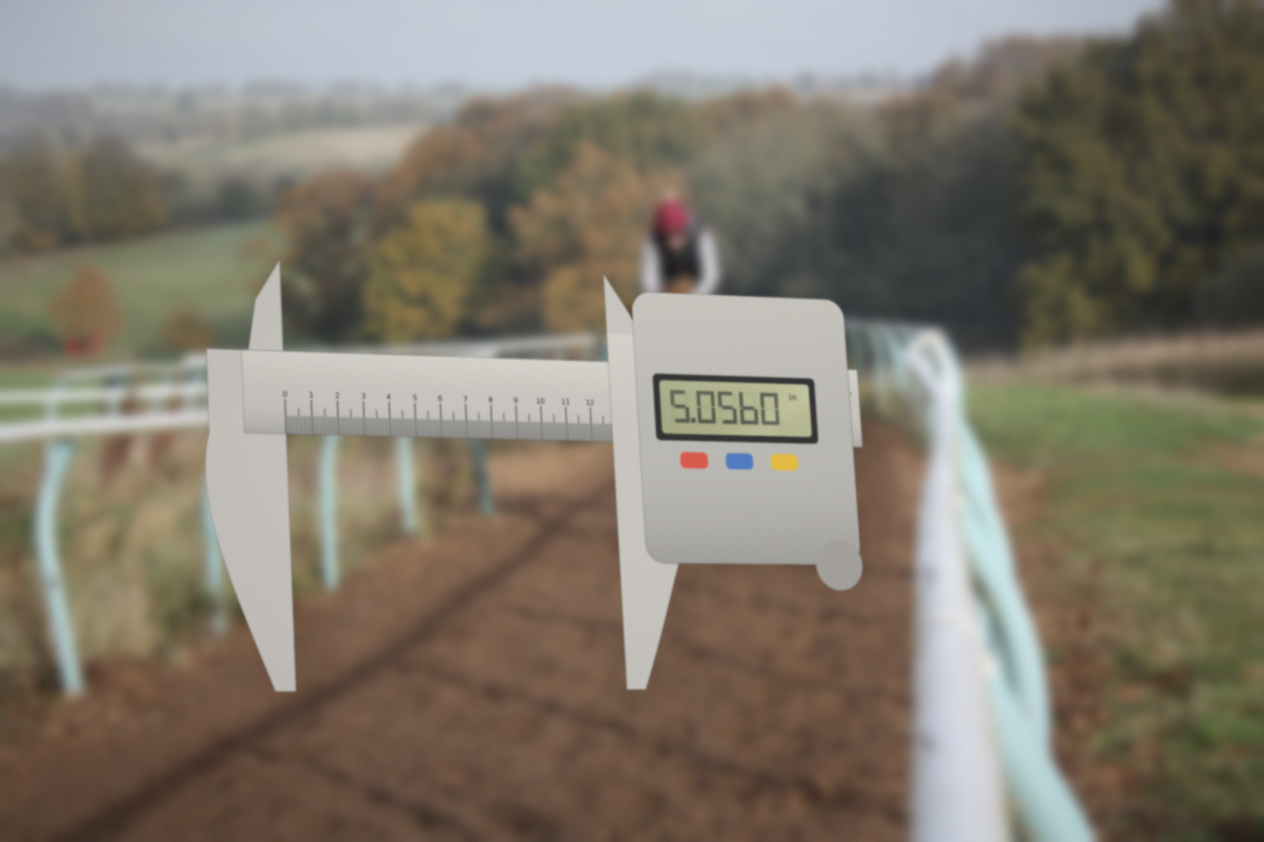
{"value": 5.0560, "unit": "in"}
